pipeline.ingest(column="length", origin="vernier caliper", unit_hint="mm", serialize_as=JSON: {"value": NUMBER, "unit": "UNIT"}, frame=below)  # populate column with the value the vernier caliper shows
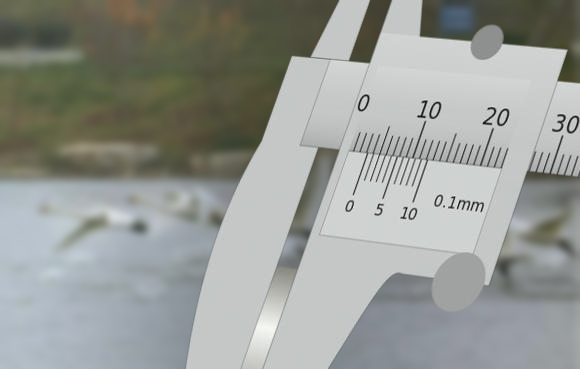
{"value": 3.2, "unit": "mm"}
